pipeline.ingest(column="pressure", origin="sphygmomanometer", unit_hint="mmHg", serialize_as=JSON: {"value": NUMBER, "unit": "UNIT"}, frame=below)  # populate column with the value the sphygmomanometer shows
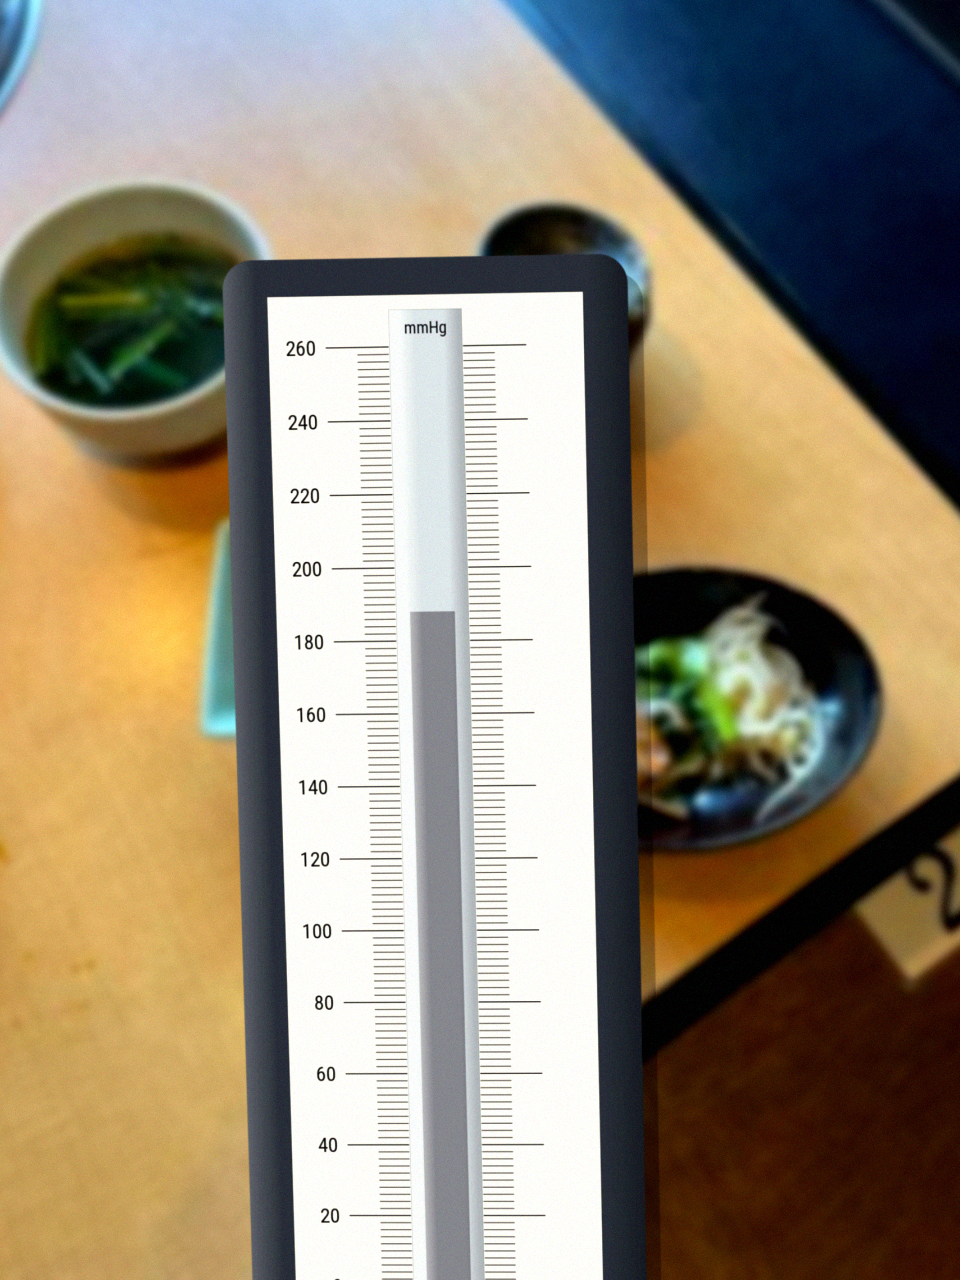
{"value": 188, "unit": "mmHg"}
